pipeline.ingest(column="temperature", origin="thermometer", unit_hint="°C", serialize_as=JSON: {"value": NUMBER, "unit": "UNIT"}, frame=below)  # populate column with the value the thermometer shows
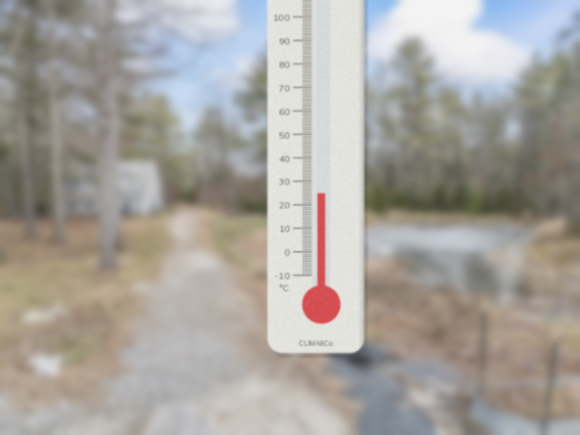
{"value": 25, "unit": "°C"}
